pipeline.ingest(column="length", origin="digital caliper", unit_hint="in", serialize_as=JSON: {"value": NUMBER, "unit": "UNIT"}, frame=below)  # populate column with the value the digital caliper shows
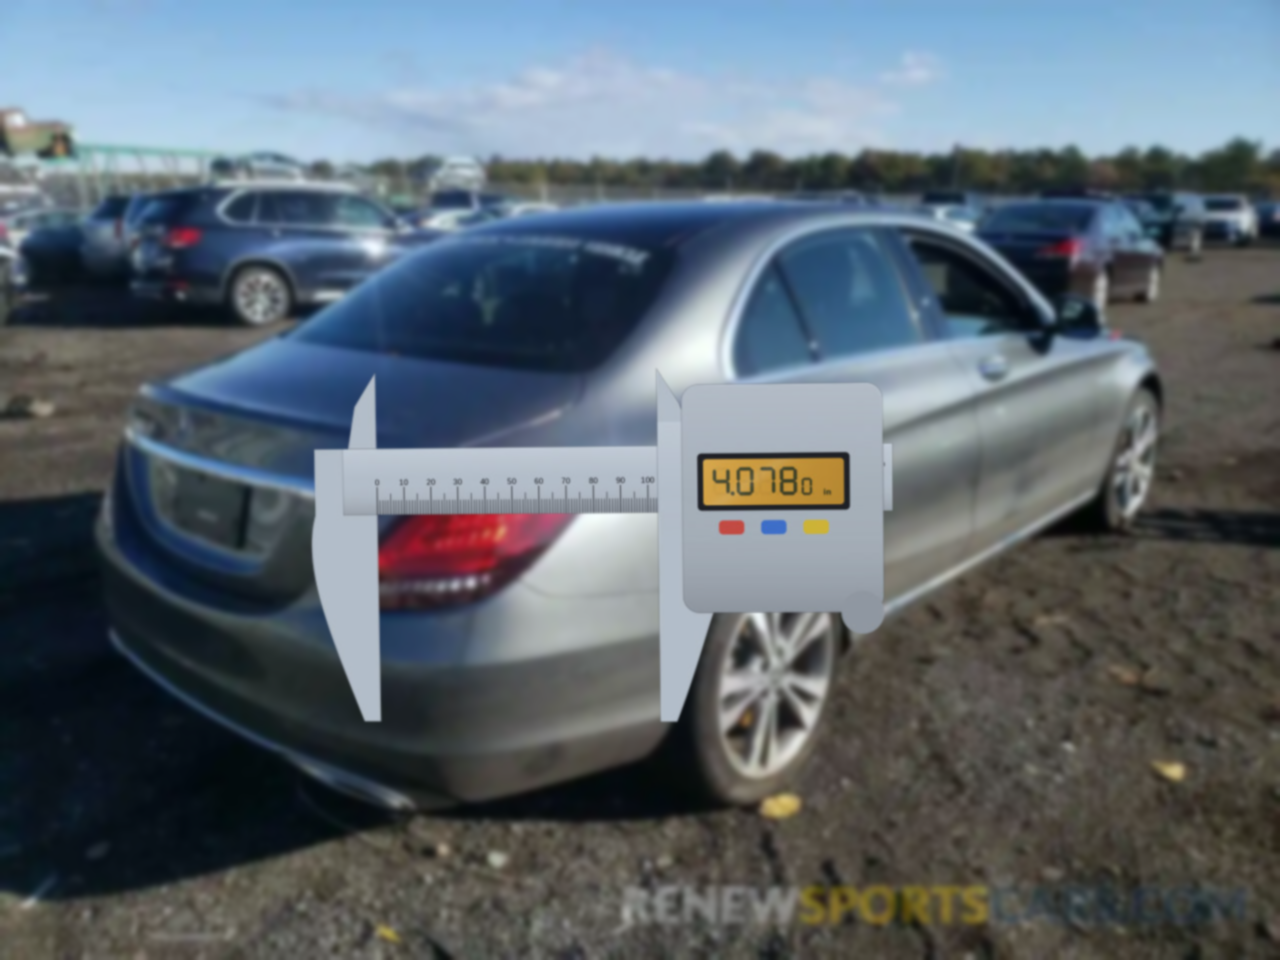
{"value": 4.0780, "unit": "in"}
